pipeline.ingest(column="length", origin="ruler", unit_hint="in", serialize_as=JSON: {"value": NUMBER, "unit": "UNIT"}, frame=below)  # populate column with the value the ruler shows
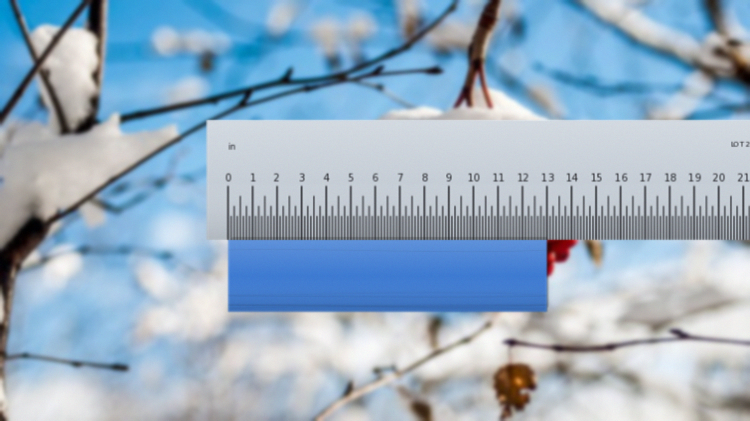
{"value": 13, "unit": "in"}
